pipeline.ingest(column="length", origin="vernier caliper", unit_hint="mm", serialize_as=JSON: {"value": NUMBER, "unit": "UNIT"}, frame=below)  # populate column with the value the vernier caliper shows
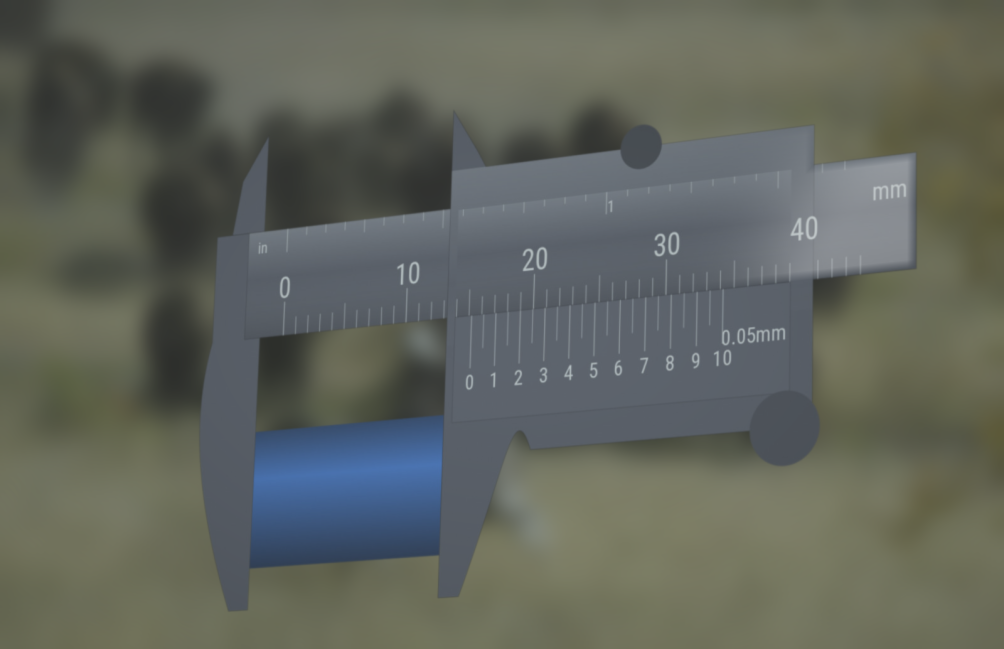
{"value": 15.2, "unit": "mm"}
